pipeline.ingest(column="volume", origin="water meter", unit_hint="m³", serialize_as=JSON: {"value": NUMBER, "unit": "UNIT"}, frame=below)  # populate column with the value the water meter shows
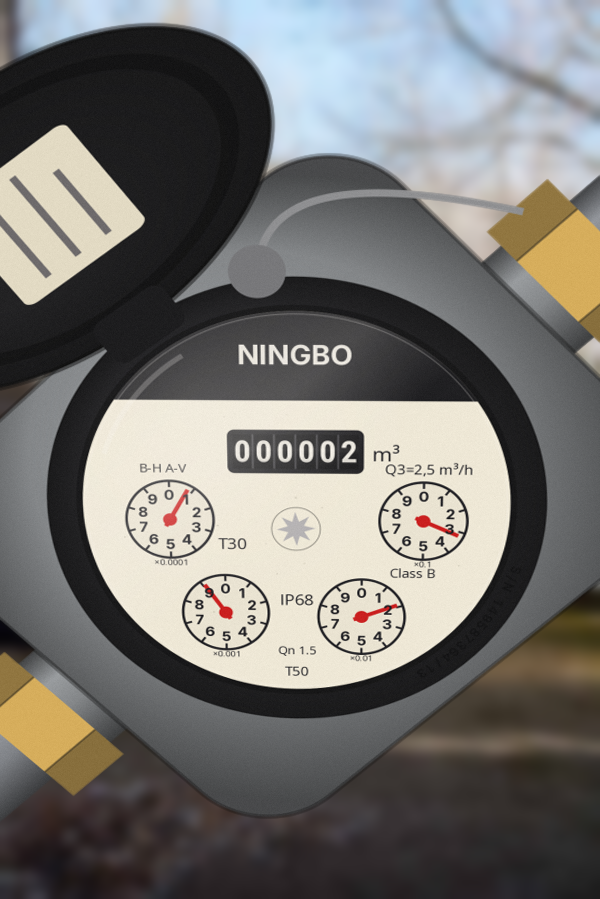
{"value": 2.3190, "unit": "m³"}
